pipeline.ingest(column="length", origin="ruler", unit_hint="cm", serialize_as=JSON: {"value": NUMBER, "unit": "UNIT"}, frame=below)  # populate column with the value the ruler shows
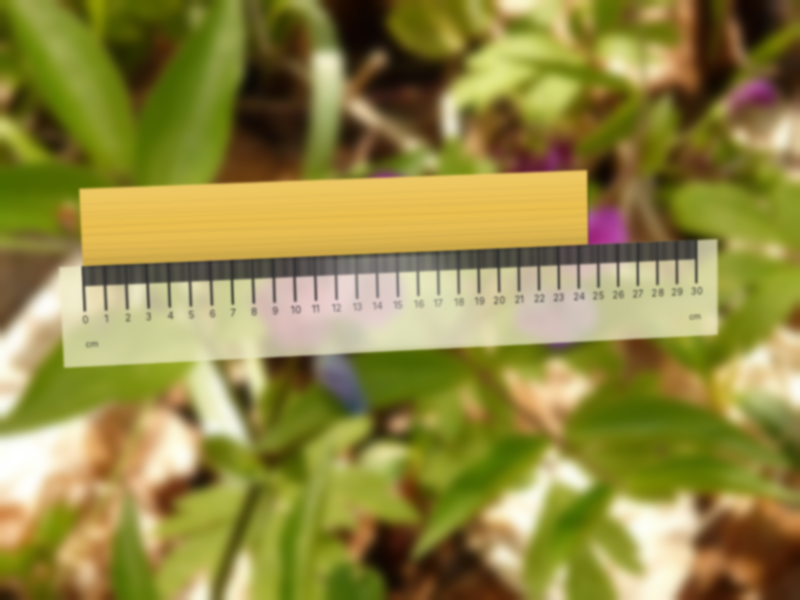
{"value": 24.5, "unit": "cm"}
